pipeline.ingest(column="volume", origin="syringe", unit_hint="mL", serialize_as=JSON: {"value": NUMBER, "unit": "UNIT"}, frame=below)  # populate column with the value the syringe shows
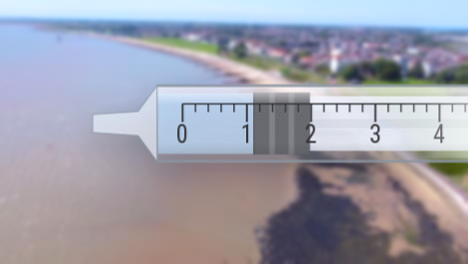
{"value": 1.1, "unit": "mL"}
